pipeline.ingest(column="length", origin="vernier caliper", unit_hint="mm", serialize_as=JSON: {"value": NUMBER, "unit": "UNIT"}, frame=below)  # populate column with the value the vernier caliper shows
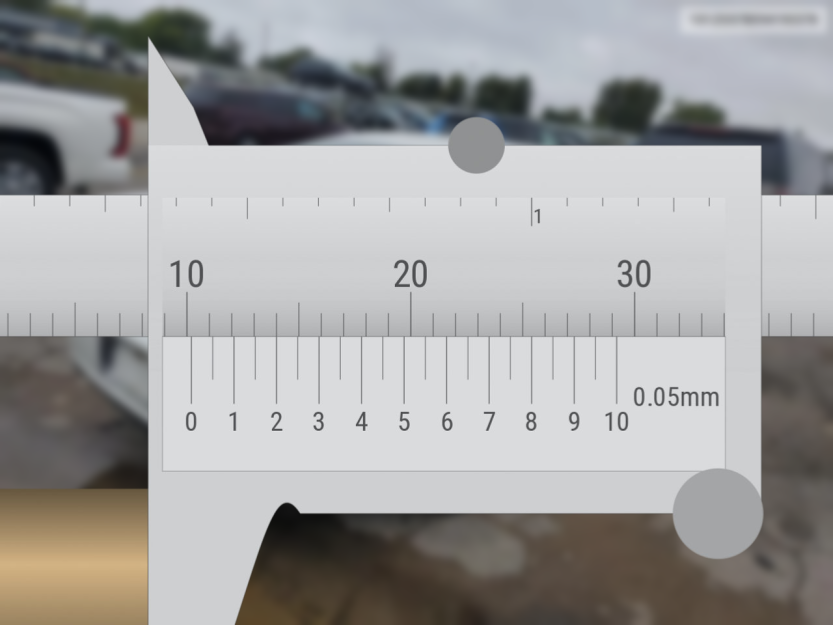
{"value": 10.20, "unit": "mm"}
